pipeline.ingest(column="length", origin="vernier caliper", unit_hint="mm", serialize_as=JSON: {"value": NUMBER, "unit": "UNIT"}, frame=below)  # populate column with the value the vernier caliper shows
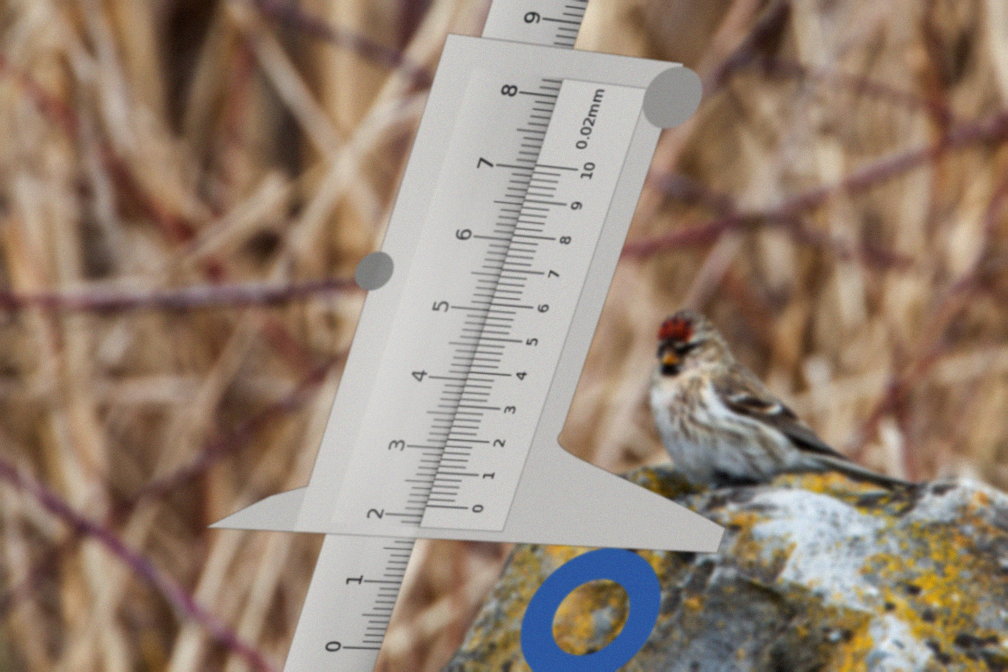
{"value": 21.5, "unit": "mm"}
